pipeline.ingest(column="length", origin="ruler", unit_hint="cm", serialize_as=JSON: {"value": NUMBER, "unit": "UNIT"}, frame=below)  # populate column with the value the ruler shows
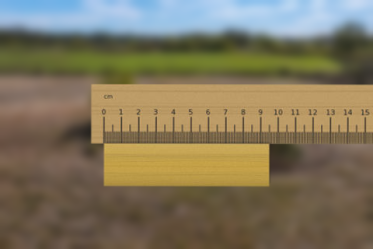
{"value": 9.5, "unit": "cm"}
